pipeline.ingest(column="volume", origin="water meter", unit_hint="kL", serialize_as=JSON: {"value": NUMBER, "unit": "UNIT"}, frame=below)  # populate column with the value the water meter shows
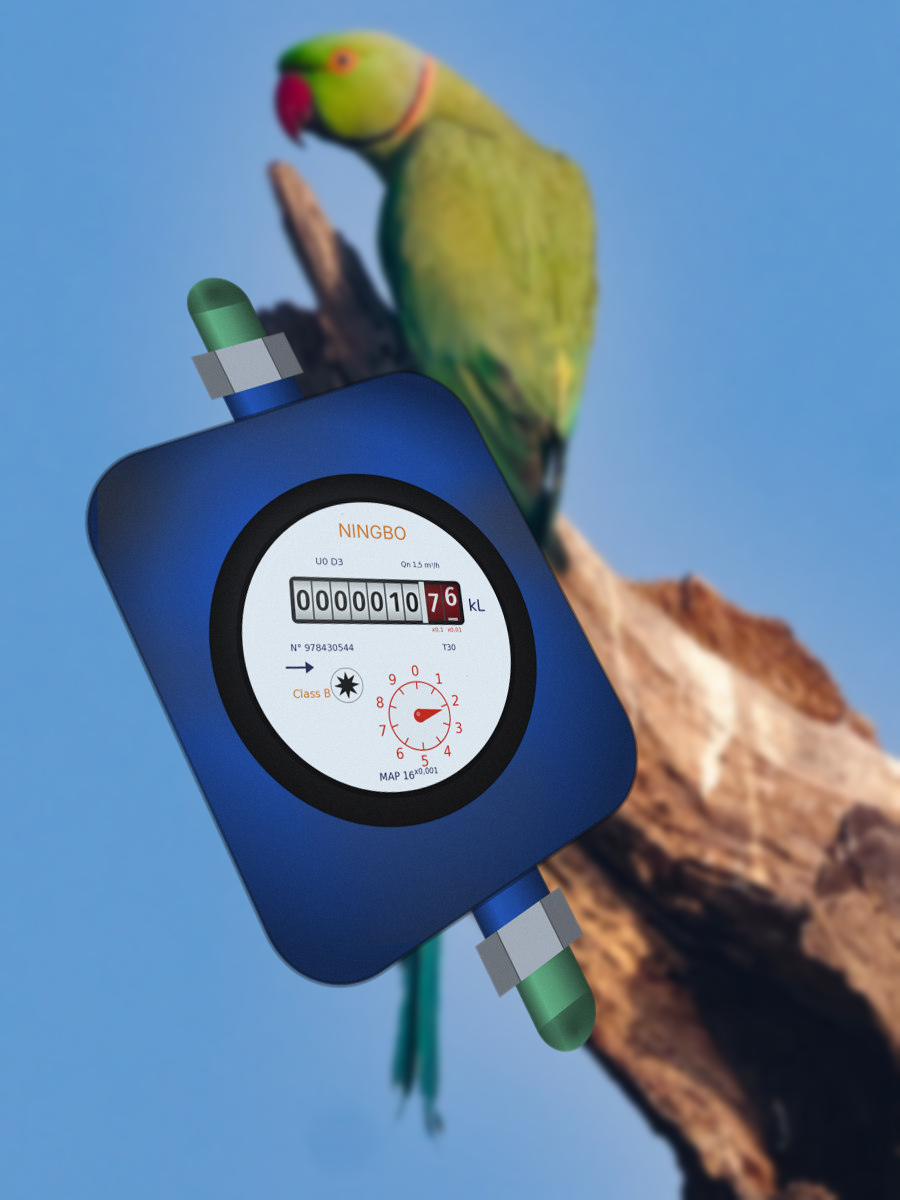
{"value": 10.762, "unit": "kL"}
